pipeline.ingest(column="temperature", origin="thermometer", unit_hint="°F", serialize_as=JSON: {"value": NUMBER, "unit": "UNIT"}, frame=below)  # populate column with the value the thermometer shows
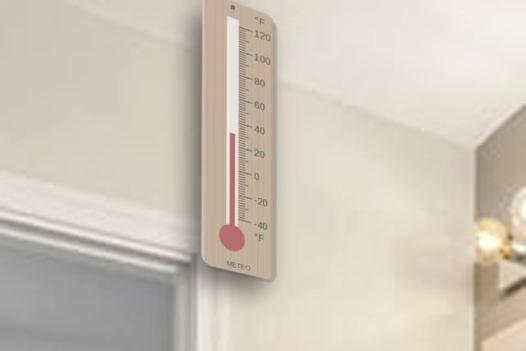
{"value": 30, "unit": "°F"}
